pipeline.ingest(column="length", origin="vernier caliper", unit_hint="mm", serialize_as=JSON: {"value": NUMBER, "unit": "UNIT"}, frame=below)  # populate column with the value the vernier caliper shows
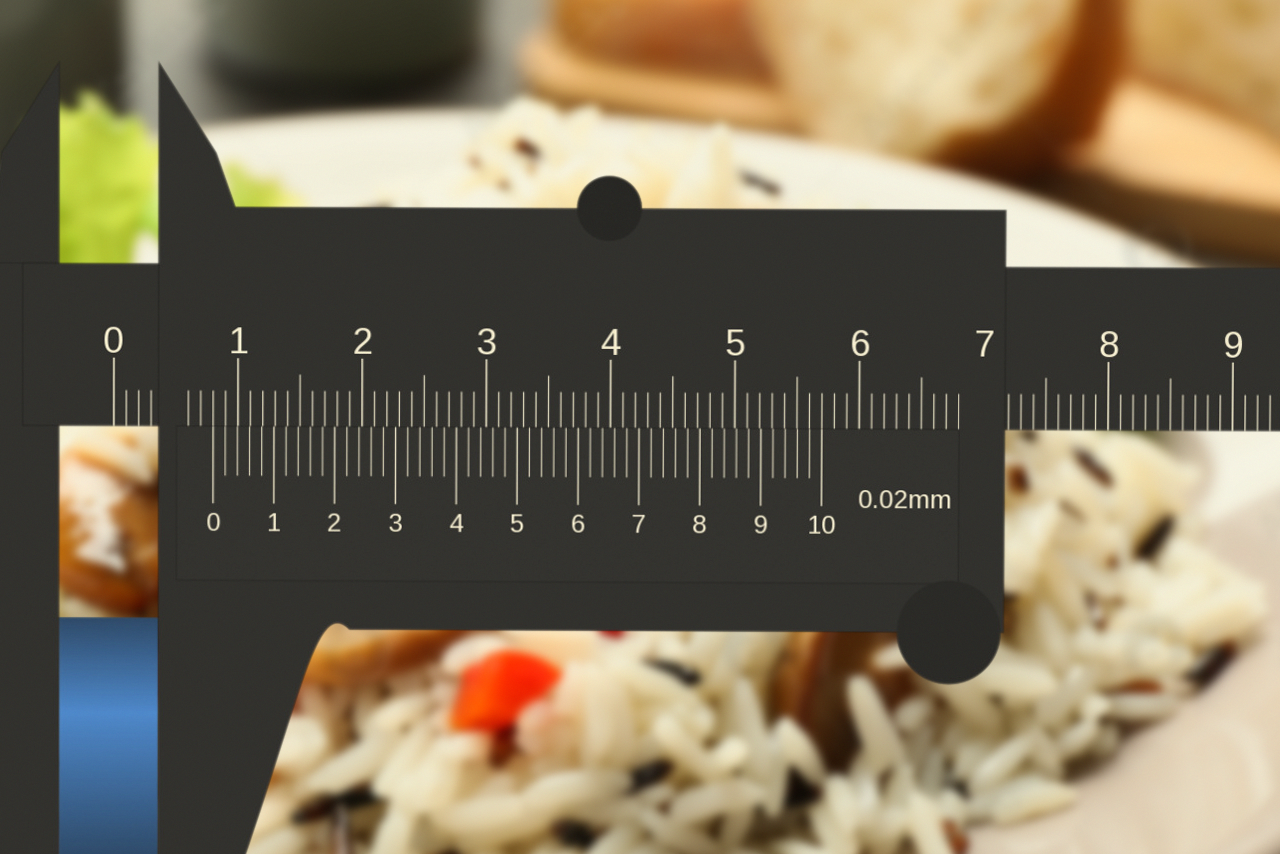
{"value": 8.0, "unit": "mm"}
